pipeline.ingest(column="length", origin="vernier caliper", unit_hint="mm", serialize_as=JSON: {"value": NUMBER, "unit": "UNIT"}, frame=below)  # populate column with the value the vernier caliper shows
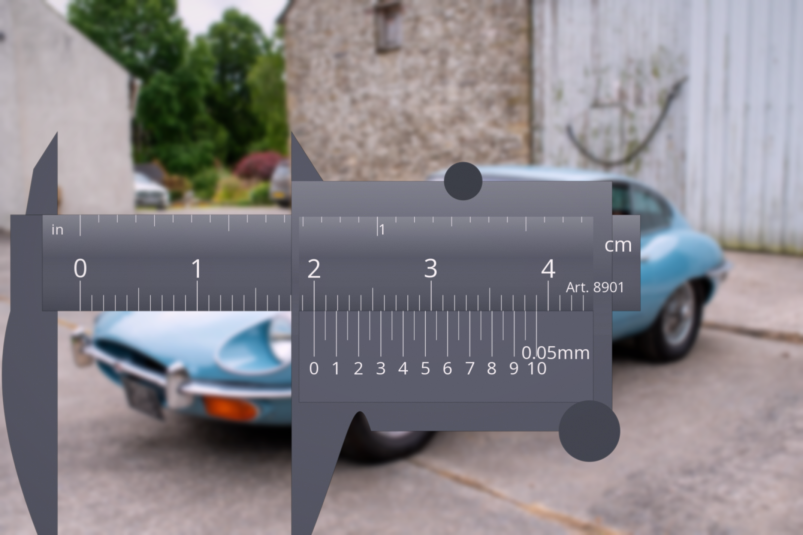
{"value": 20.0, "unit": "mm"}
